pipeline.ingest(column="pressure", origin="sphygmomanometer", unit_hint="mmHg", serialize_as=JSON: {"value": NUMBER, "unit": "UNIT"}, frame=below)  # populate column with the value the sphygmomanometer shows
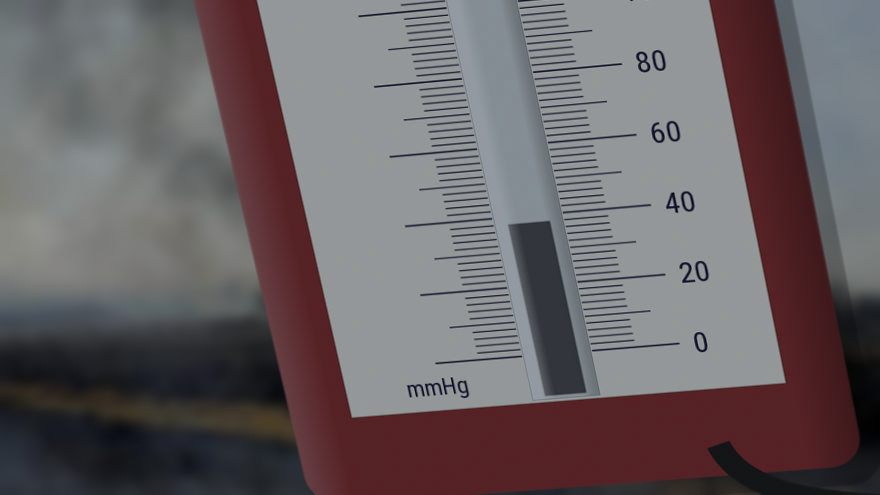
{"value": 38, "unit": "mmHg"}
